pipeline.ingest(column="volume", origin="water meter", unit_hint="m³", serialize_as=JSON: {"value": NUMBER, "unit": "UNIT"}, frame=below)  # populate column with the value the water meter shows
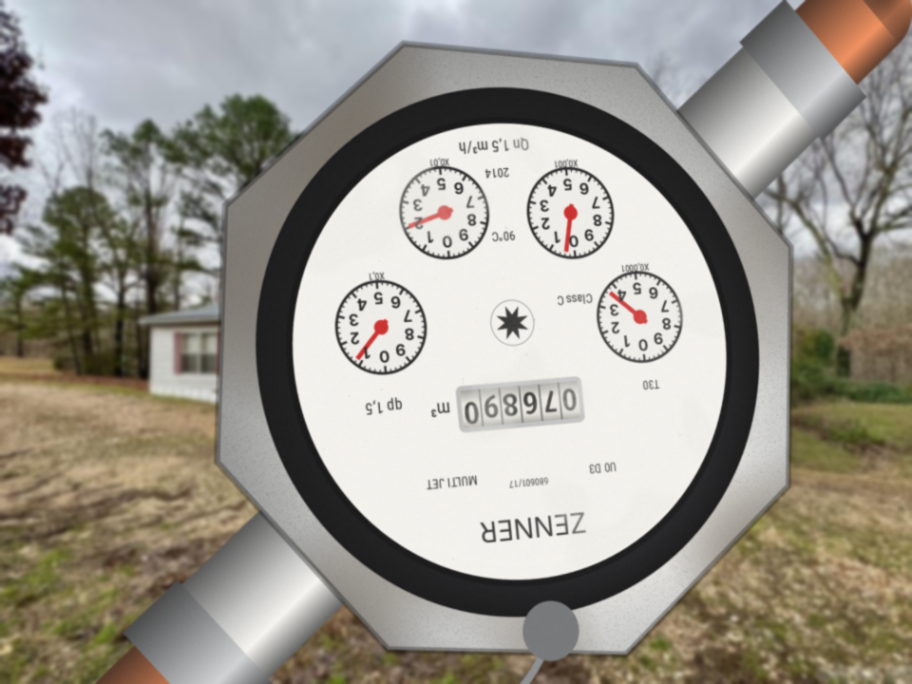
{"value": 76890.1203, "unit": "m³"}
